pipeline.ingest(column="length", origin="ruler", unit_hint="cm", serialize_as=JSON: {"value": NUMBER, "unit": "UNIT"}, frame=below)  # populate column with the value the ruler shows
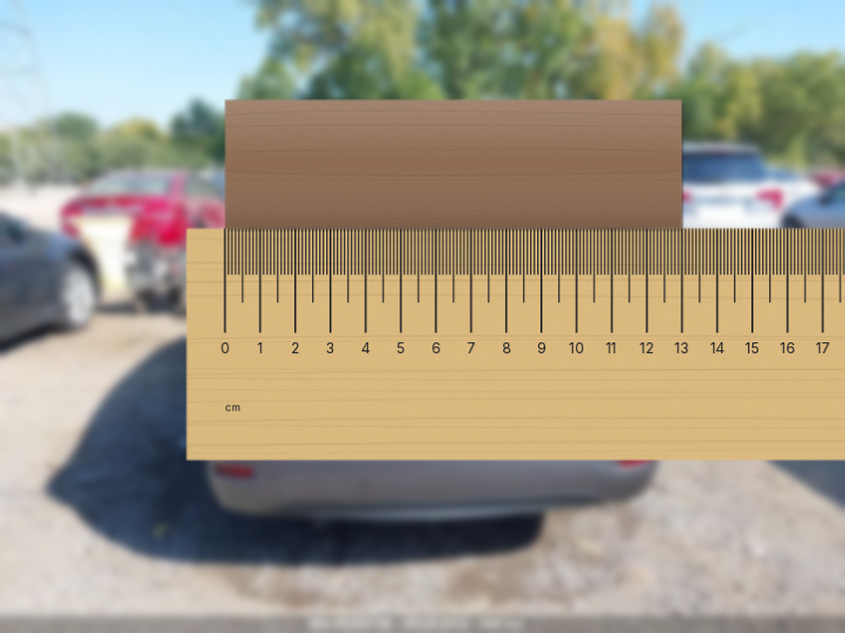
{"value": 13, "unit": "cm"}
